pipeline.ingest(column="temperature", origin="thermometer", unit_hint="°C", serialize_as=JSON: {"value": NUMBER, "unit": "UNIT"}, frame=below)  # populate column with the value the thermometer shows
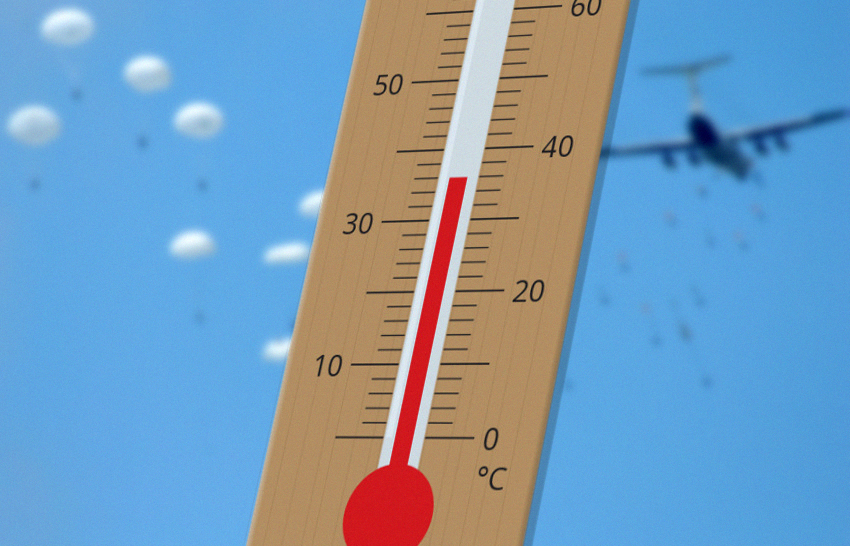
{"value": 36, "unit": "°C"}
